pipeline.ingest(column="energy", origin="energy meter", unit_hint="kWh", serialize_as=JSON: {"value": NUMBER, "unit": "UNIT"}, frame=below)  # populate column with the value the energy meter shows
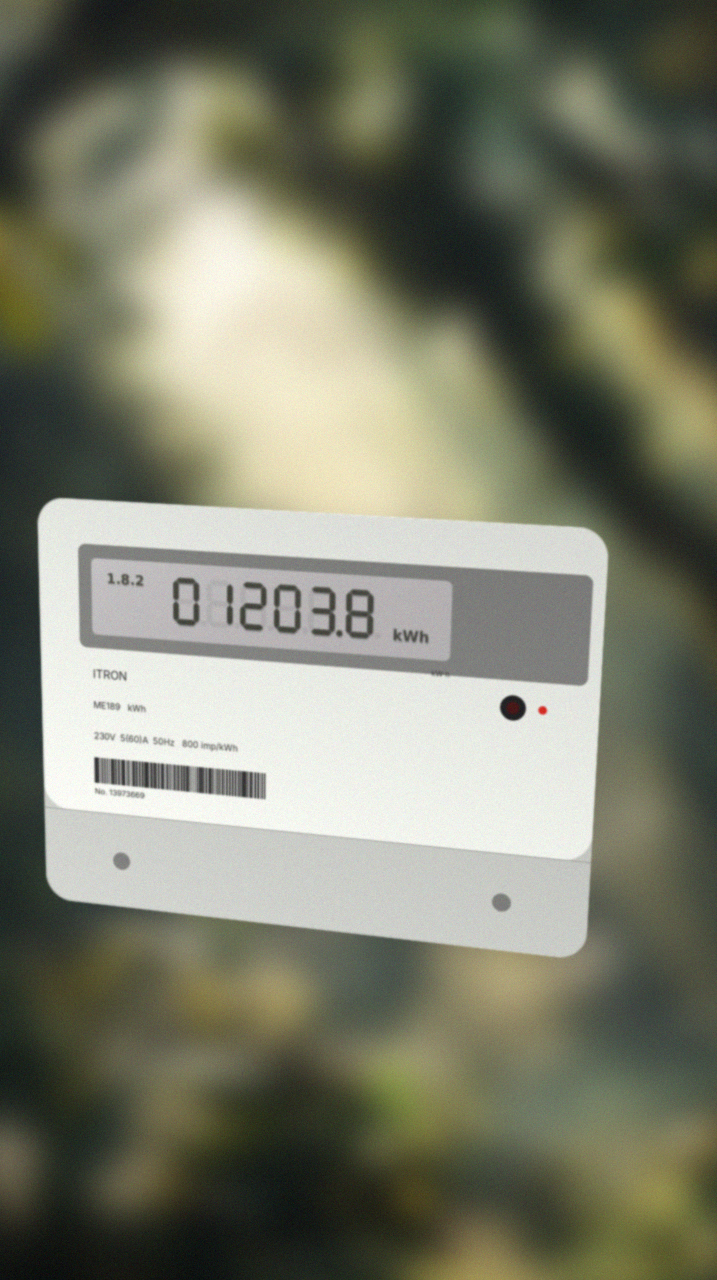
{"value": 1203.8, "unit": "kWh"}
